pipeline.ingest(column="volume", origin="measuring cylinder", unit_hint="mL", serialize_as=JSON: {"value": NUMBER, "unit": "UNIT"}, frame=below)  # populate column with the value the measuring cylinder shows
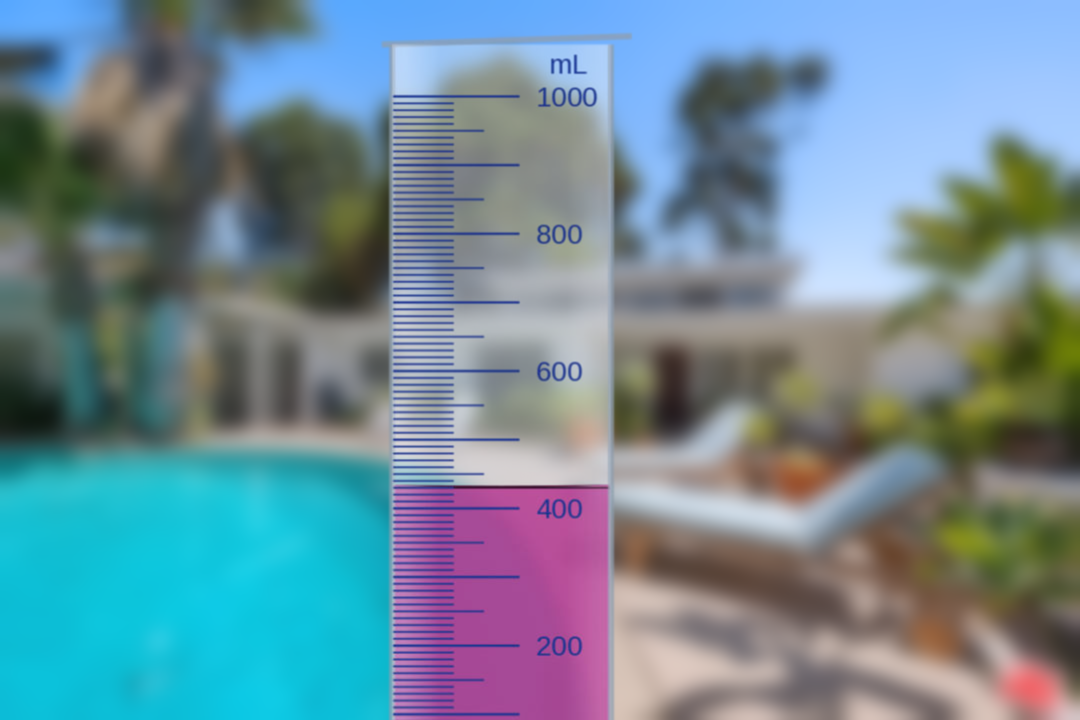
{"value": 430, "unit": "mL"}
